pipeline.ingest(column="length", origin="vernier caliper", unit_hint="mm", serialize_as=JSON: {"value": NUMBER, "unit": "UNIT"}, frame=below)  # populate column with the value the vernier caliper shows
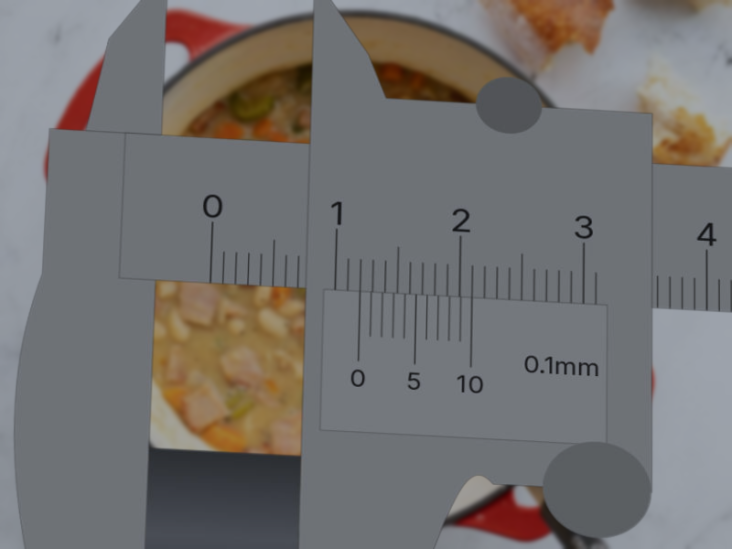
{"value": 12.0, "unit": "mm"}
